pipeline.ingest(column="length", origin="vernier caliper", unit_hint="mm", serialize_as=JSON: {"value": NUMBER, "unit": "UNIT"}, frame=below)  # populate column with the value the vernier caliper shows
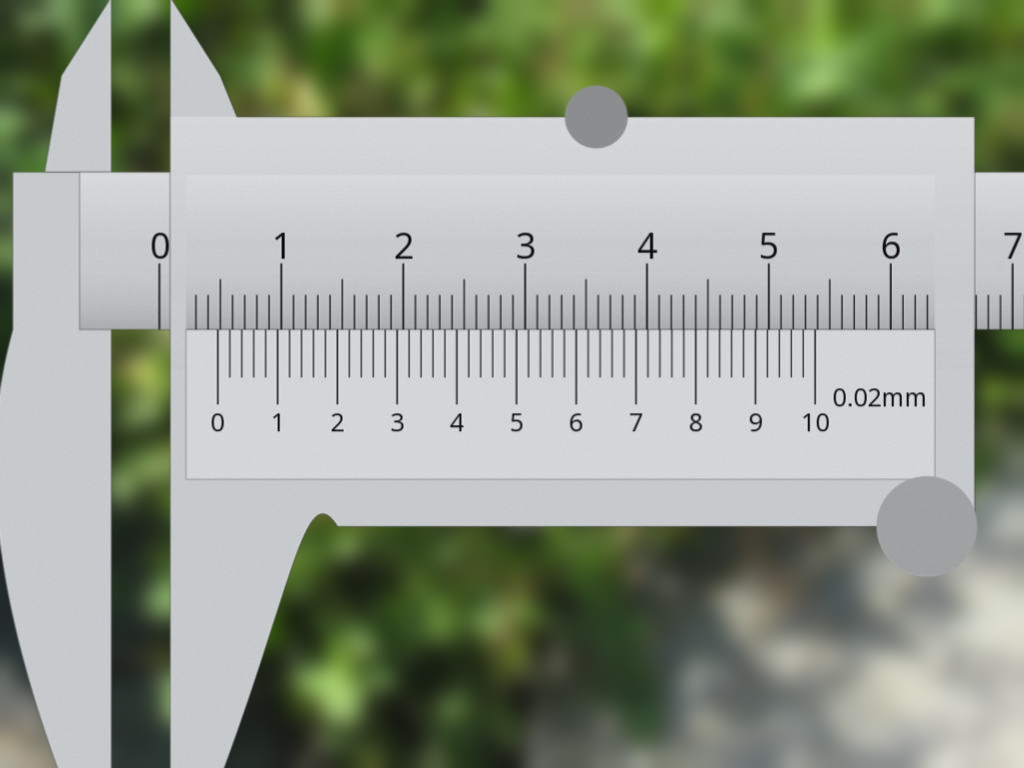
{"value": 4.8, "unit": "mm"}
